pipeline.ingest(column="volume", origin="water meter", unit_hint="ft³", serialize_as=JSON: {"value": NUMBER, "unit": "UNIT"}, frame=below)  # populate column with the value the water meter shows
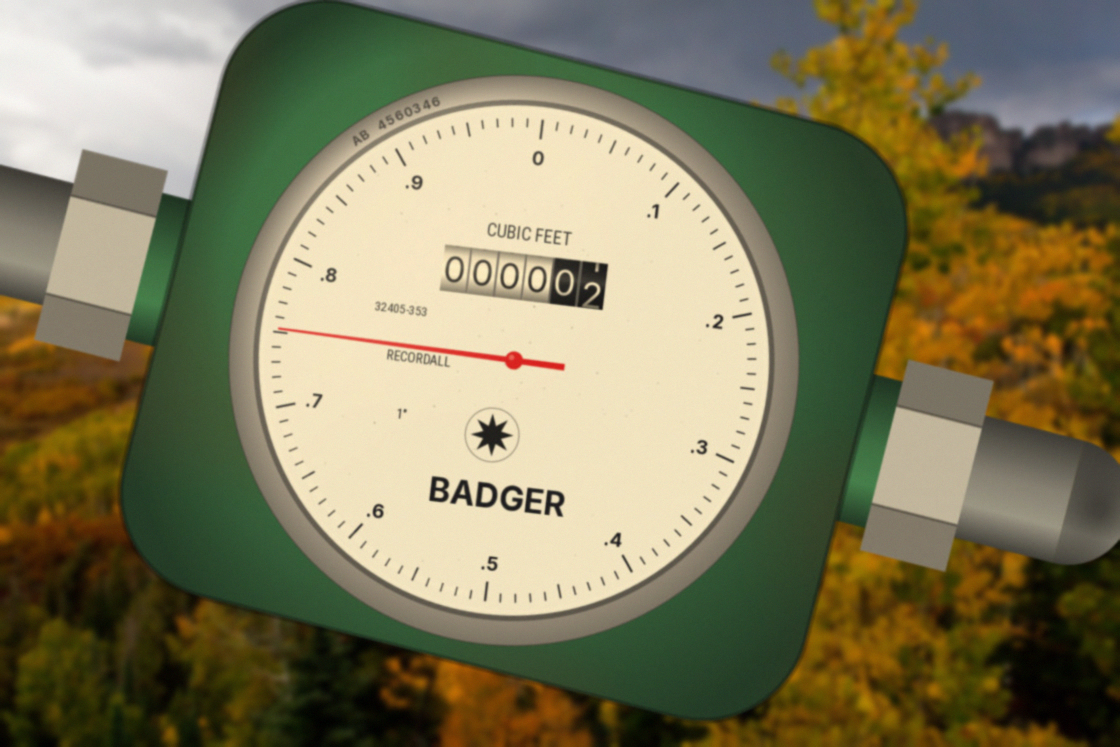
{"value": 1.75, "unit": "ft³"}
